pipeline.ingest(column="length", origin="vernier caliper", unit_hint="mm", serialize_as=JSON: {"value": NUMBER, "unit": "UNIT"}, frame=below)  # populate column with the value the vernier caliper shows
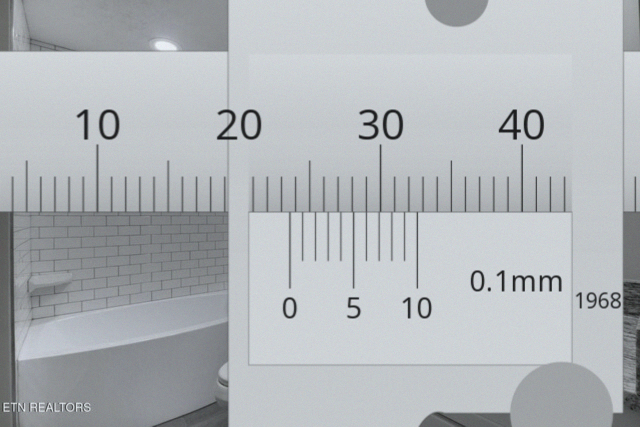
{"value": 23.6, "unit": "mm"}
